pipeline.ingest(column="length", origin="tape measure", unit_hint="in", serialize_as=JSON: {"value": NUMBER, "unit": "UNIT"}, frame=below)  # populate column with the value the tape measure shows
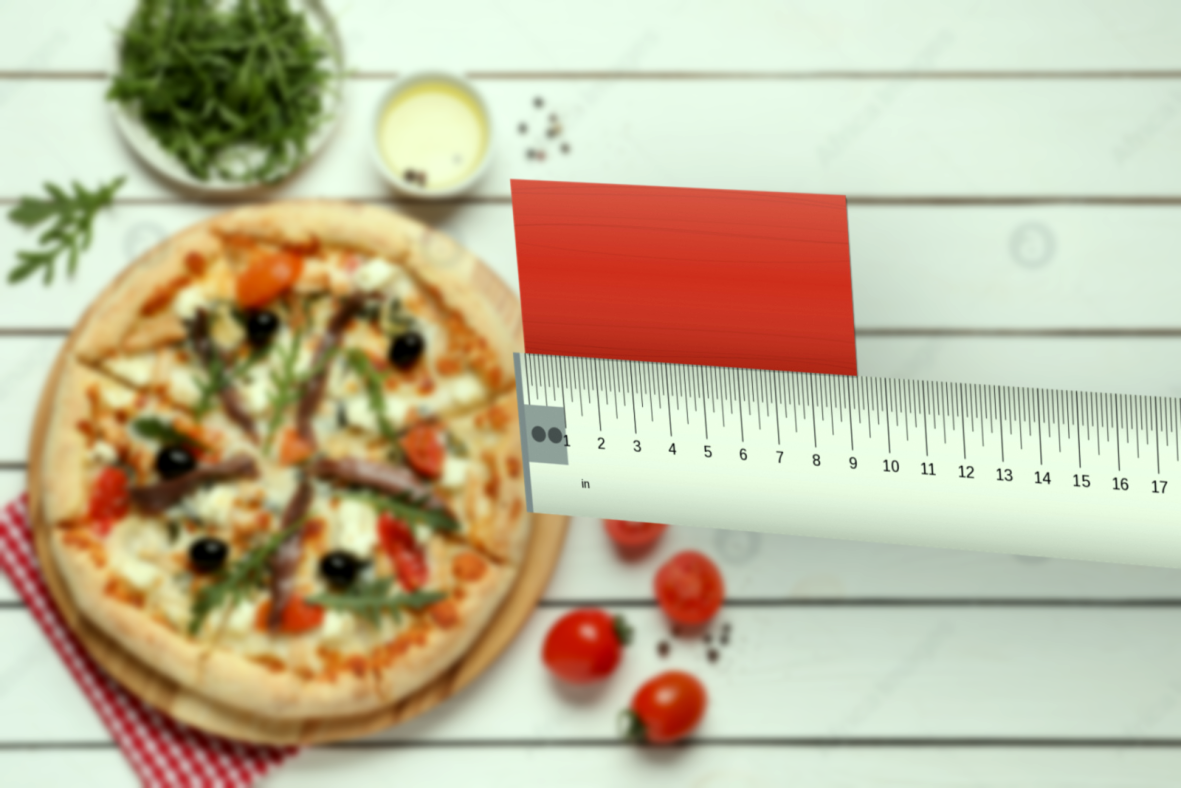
{"value": 9.25, "unit": "in"}
